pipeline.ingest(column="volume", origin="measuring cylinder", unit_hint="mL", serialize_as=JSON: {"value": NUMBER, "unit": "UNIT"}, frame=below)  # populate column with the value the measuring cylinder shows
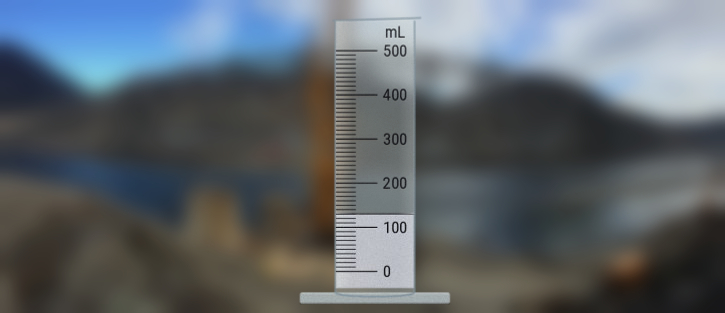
{"value": 130, "unit": "mL"}
